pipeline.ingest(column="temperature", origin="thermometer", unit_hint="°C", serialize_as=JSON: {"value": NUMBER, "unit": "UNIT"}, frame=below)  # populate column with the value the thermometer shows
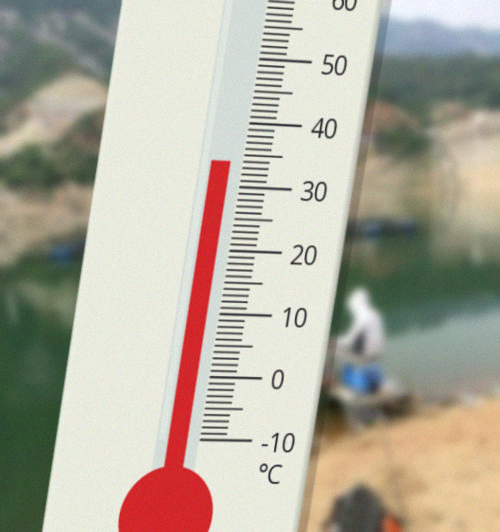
{"value": 34, "unit": "°C"}
